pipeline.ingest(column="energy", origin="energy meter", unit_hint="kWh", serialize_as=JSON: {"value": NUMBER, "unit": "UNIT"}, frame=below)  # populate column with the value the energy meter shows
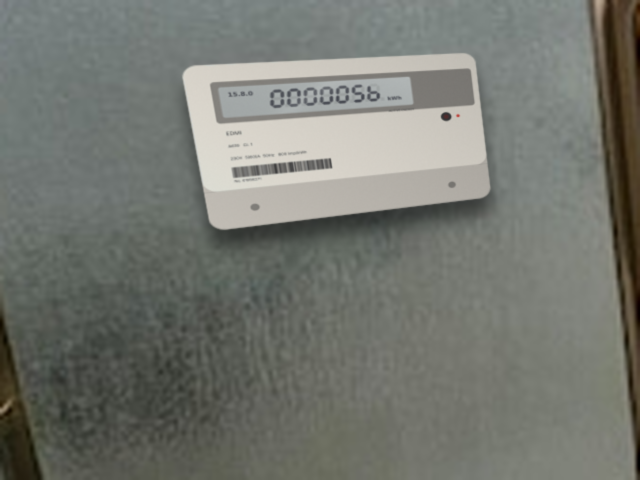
{"value": 56, "unit": "kWh"}
